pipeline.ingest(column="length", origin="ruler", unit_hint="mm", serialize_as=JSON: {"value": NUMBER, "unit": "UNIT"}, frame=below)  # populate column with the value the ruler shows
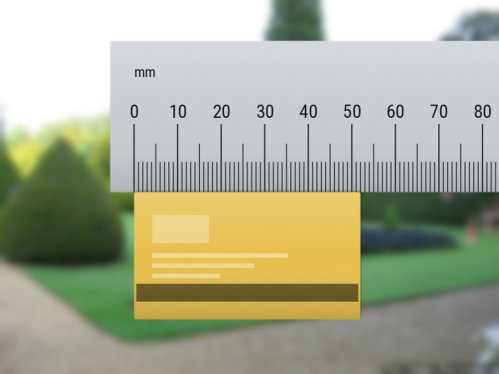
{"value": 52, "unit": "mm"}
